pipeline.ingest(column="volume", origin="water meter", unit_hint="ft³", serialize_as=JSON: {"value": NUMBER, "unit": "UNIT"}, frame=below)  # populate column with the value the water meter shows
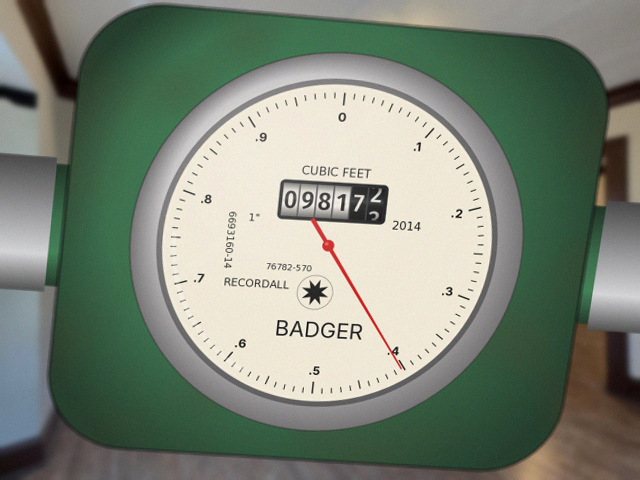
{"value": 98172.40, "unit": "ft³"}
